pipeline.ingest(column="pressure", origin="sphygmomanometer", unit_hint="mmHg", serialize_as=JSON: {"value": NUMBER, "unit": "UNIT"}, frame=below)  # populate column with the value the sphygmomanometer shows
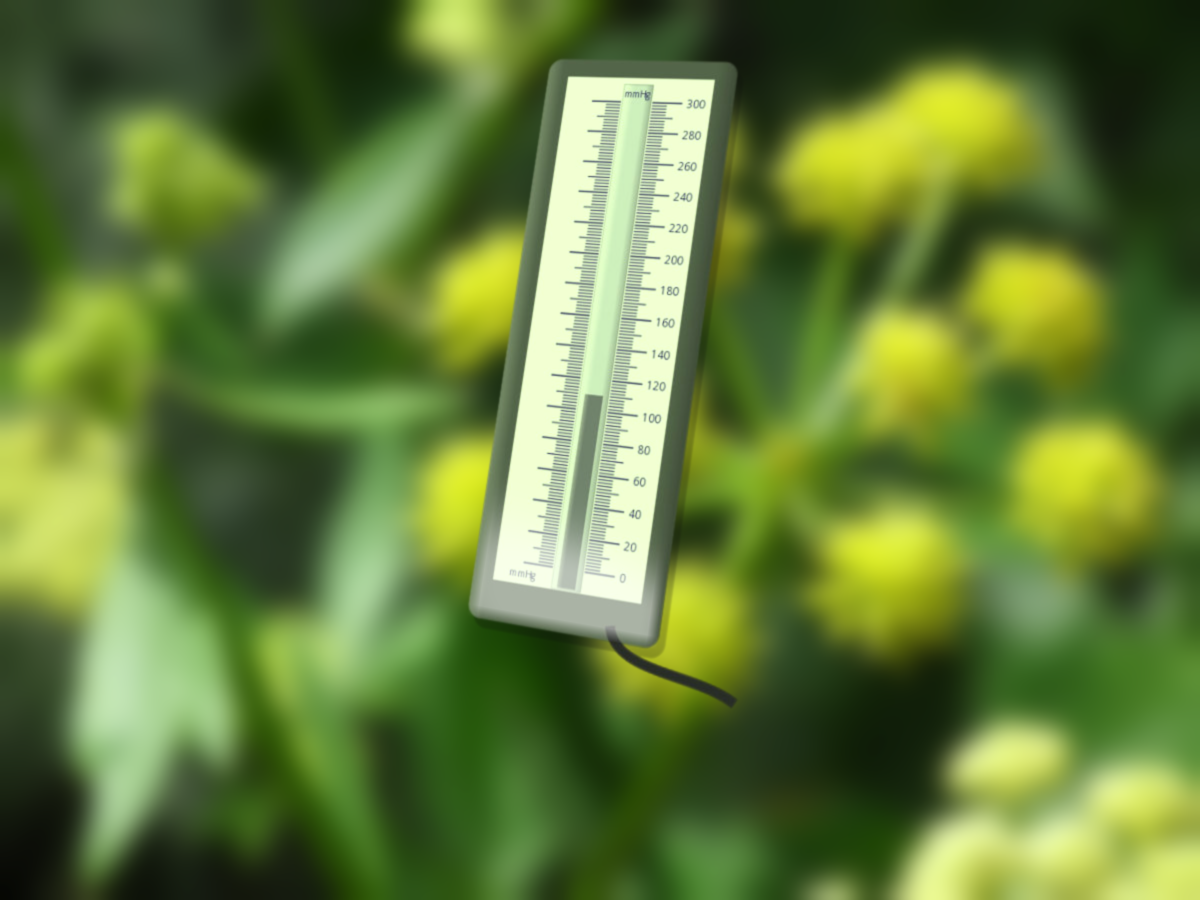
{"value": 110, "unit": "mmHg"}
